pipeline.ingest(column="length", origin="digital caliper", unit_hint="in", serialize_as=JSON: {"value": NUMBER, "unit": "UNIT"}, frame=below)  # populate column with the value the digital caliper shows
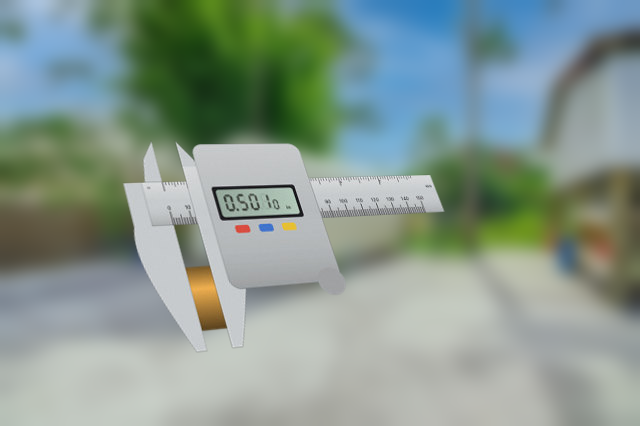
{"value": 0.5010, "unit": "in"}
